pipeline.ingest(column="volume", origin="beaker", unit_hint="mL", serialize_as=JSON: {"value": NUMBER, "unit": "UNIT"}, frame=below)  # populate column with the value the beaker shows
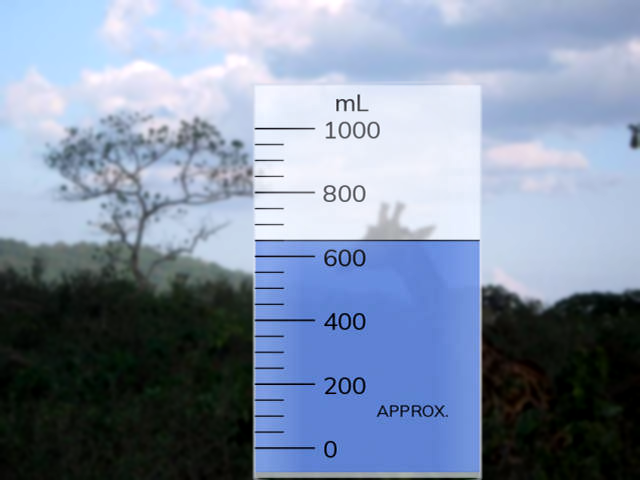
{"value": 650, "unit": "mL"}
